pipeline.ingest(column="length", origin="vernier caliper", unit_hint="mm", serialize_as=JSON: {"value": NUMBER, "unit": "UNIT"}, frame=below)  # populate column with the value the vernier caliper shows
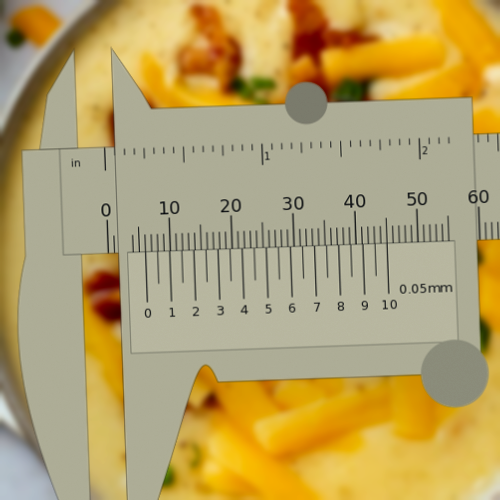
{"value": 6.0, "unit": "mm"}
